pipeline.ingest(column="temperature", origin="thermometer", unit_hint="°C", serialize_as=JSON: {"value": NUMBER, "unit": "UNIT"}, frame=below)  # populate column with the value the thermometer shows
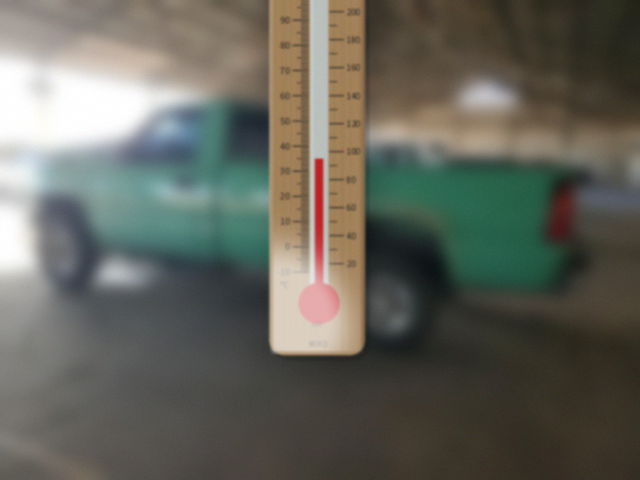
{"value": 35, "unit": "°C"}
